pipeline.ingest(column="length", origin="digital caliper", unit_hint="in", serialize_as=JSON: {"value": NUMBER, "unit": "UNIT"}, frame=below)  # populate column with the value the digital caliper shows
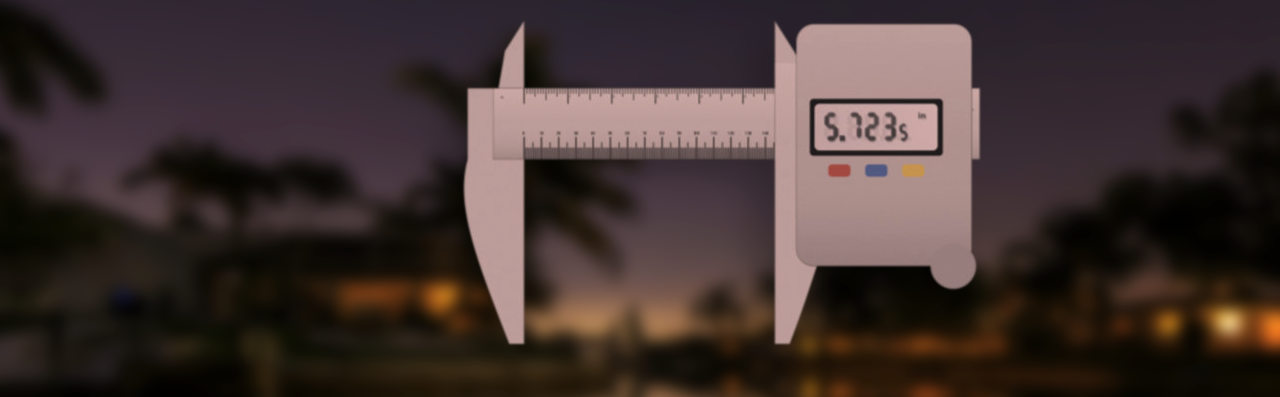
{"value": 5.7235, "unit": "in"}
